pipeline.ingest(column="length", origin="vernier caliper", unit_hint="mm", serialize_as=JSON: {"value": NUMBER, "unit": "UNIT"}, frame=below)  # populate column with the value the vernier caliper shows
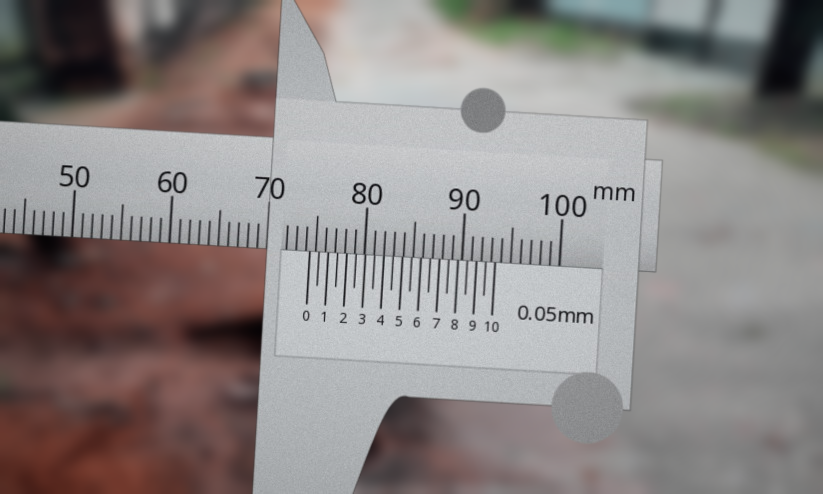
{"value": 74.4, "unit": "mm"}
